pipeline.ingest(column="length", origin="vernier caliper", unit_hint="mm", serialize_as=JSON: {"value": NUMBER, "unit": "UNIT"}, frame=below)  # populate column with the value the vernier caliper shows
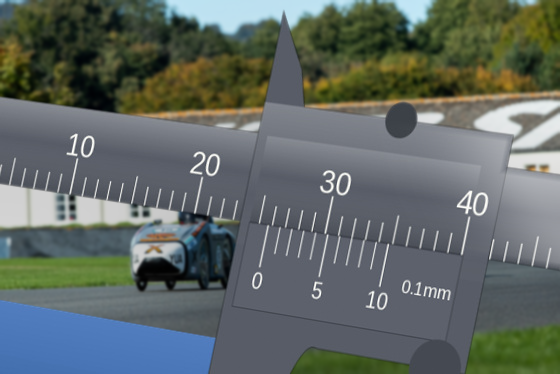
{"value": 25.7, "unit": "mm"}
